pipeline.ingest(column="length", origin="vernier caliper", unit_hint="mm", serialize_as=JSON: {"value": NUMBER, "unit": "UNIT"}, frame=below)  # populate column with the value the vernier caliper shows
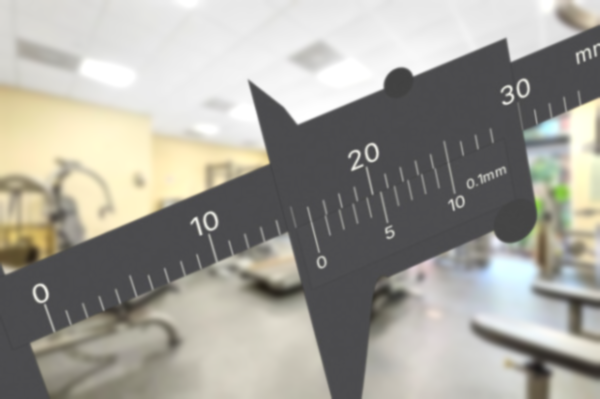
{"value": 16.0, "unit": "mm"}
